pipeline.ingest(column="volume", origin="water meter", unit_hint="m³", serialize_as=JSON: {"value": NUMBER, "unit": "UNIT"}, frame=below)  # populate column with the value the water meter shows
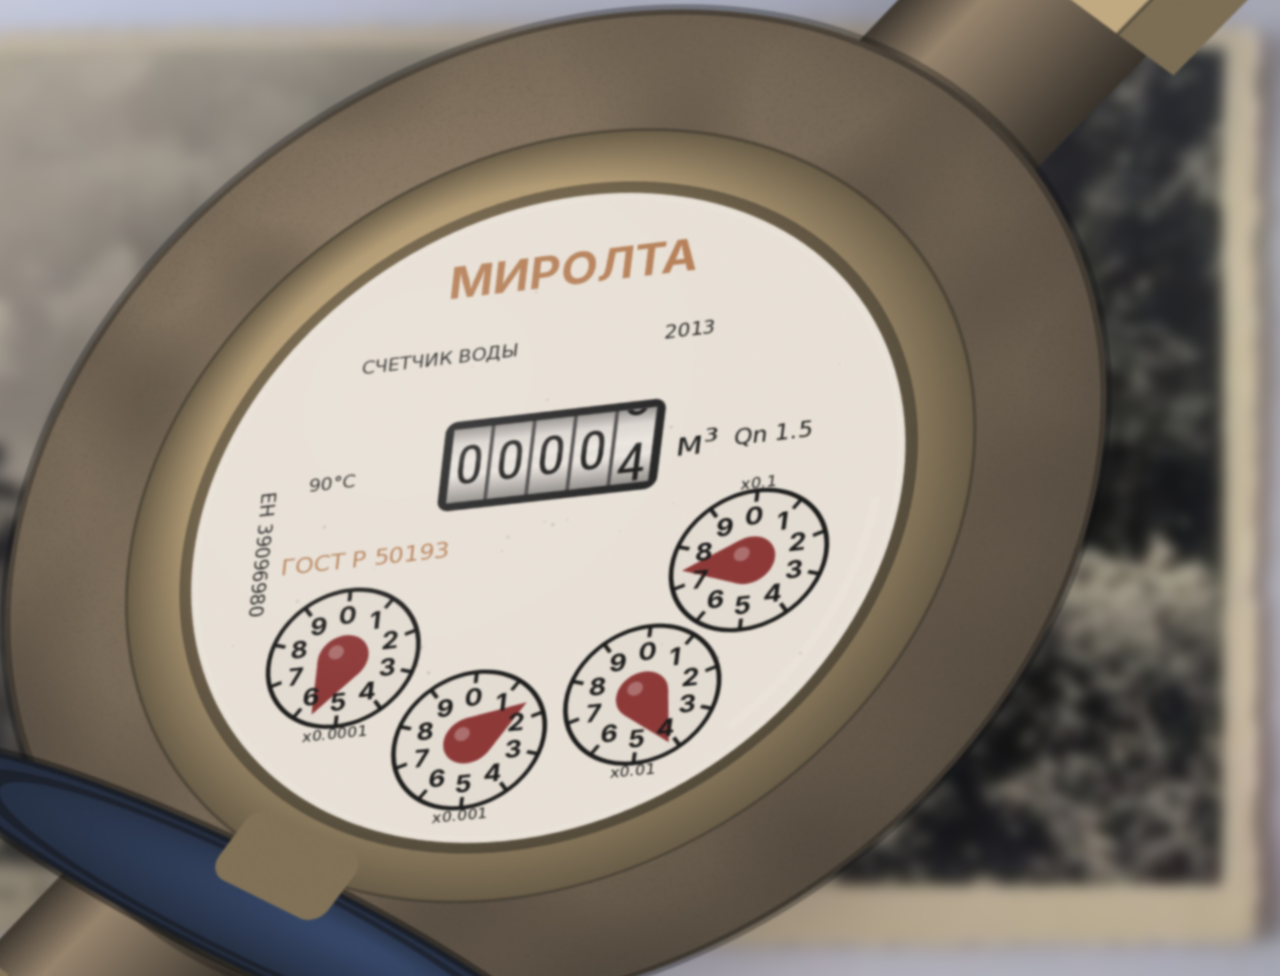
{"value": 3.7415, "unit": "m³"}
